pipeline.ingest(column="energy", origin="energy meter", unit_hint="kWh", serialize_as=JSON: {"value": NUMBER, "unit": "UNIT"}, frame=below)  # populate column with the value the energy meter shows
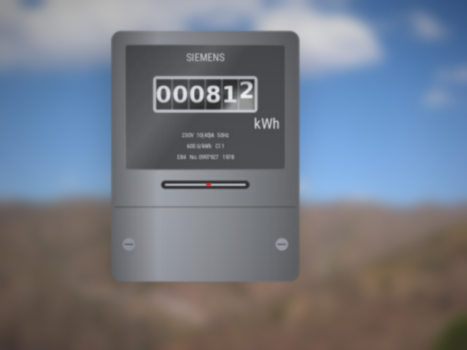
{"value": 812, "unit": "kWh"}
